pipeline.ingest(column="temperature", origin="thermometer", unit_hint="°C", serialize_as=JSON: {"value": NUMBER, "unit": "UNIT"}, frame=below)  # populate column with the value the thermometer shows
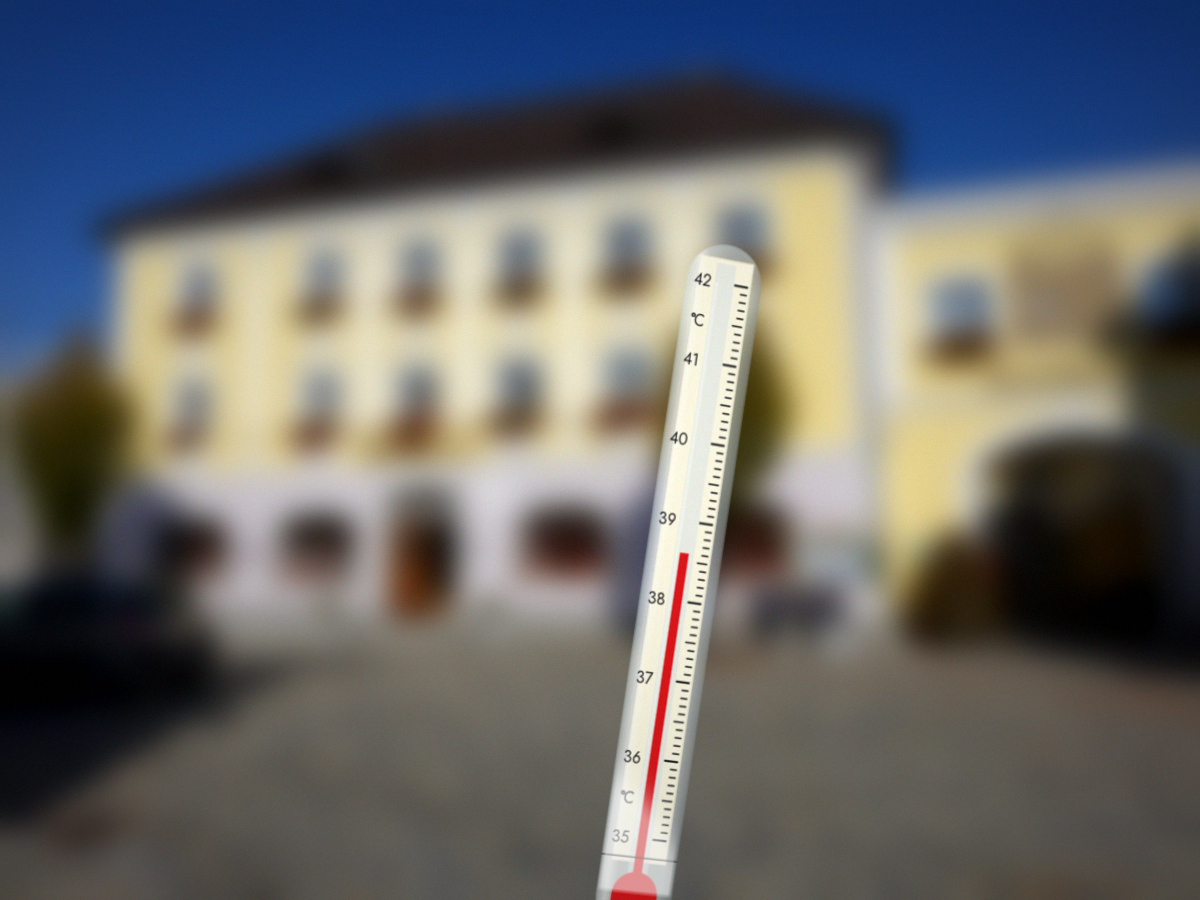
{"value": 38.6, "unit": "°C"}
